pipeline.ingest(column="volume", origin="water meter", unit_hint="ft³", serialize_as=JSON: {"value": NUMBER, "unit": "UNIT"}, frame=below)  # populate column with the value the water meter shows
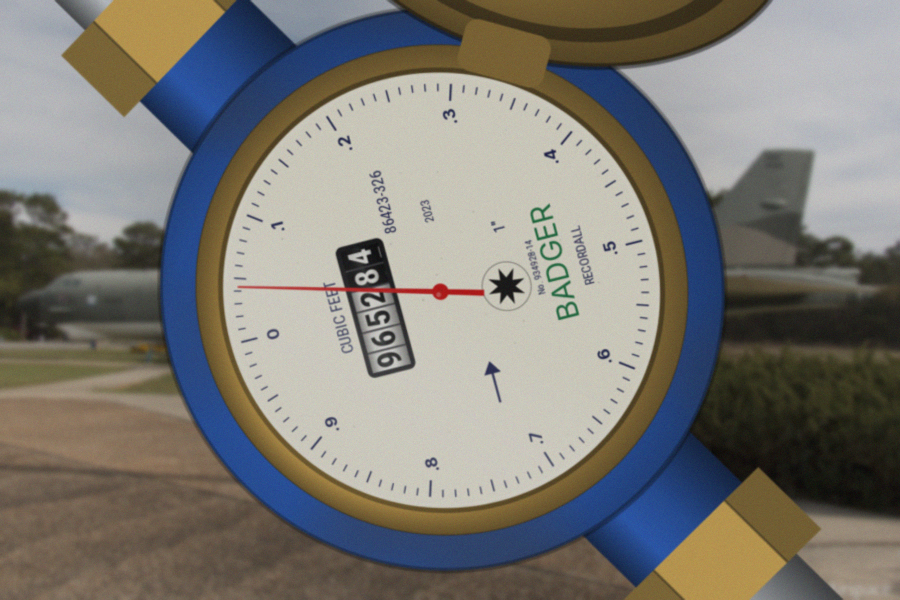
{"value": 965284.04, "unit": "ft³"}
